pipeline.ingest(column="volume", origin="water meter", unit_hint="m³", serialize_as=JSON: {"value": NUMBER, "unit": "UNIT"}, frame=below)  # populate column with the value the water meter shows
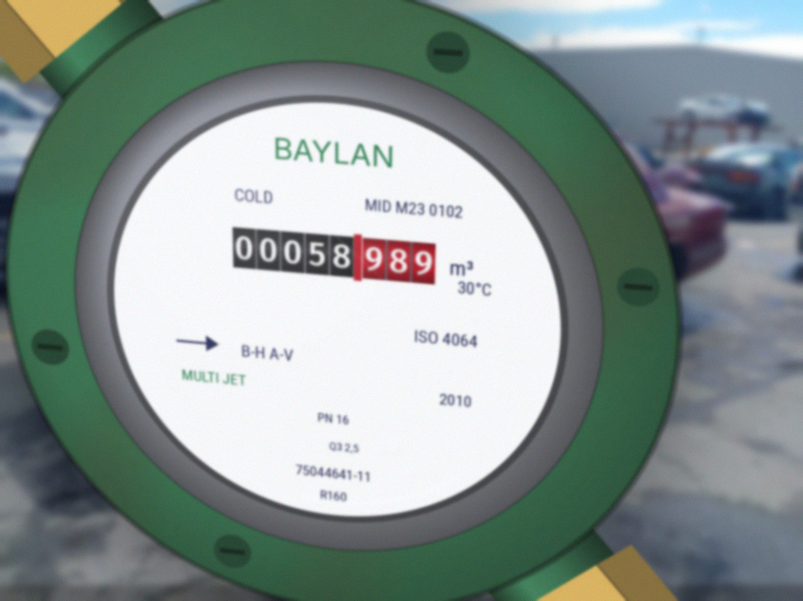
{"value": 58.989, "unit": "m³"}
